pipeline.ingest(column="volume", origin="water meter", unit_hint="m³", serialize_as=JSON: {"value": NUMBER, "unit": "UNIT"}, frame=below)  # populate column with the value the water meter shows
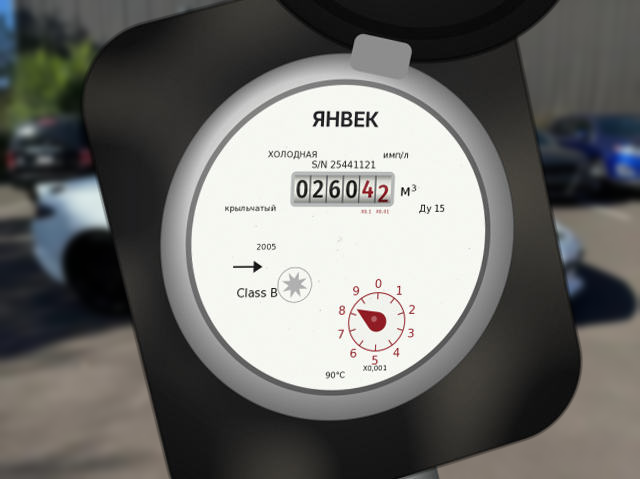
{"value": 260.418, "unit": "m³"}
